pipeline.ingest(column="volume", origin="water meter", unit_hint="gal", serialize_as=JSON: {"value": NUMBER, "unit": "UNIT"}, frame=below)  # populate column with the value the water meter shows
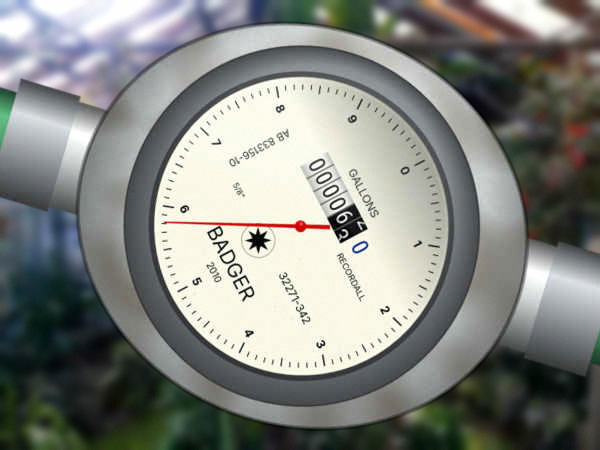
{"value": 625.8, "unit": "gal"}
